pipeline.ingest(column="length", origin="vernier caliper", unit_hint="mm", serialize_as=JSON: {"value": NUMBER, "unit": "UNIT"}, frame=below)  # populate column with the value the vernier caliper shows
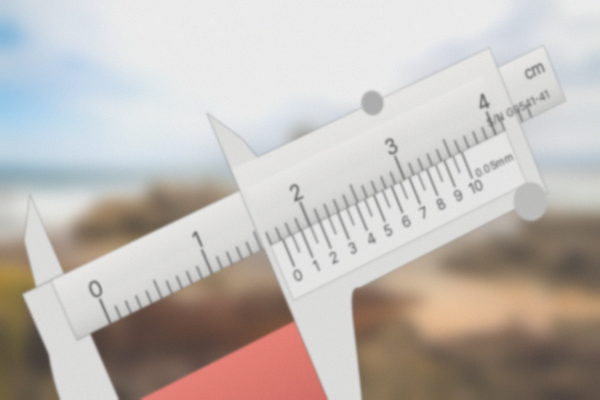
{"value": 17.2, "unit": "mm"}
